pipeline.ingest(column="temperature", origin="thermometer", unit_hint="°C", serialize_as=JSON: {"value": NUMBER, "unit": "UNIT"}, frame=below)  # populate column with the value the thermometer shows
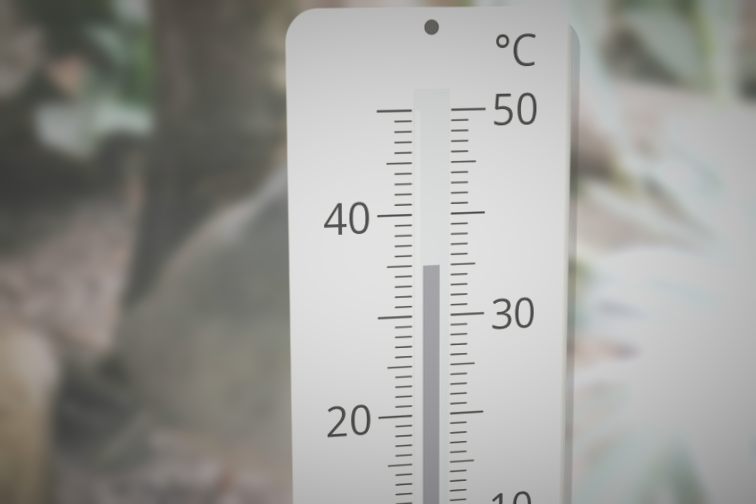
{"value": 35, "unit": "°C"}
